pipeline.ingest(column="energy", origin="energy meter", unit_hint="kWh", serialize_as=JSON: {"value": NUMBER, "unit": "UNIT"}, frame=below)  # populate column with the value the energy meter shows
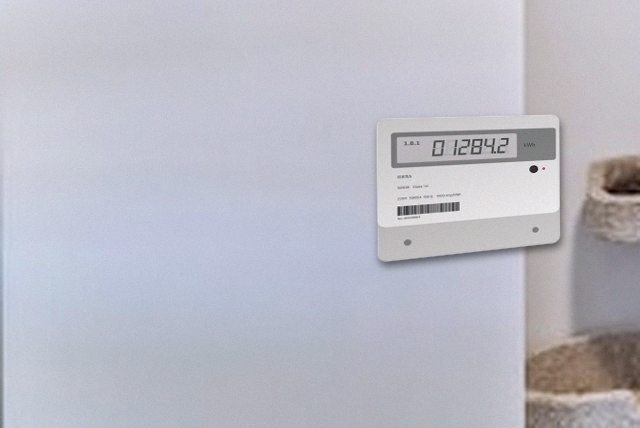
{"value": 1284.2, "unit": "kWh"}
